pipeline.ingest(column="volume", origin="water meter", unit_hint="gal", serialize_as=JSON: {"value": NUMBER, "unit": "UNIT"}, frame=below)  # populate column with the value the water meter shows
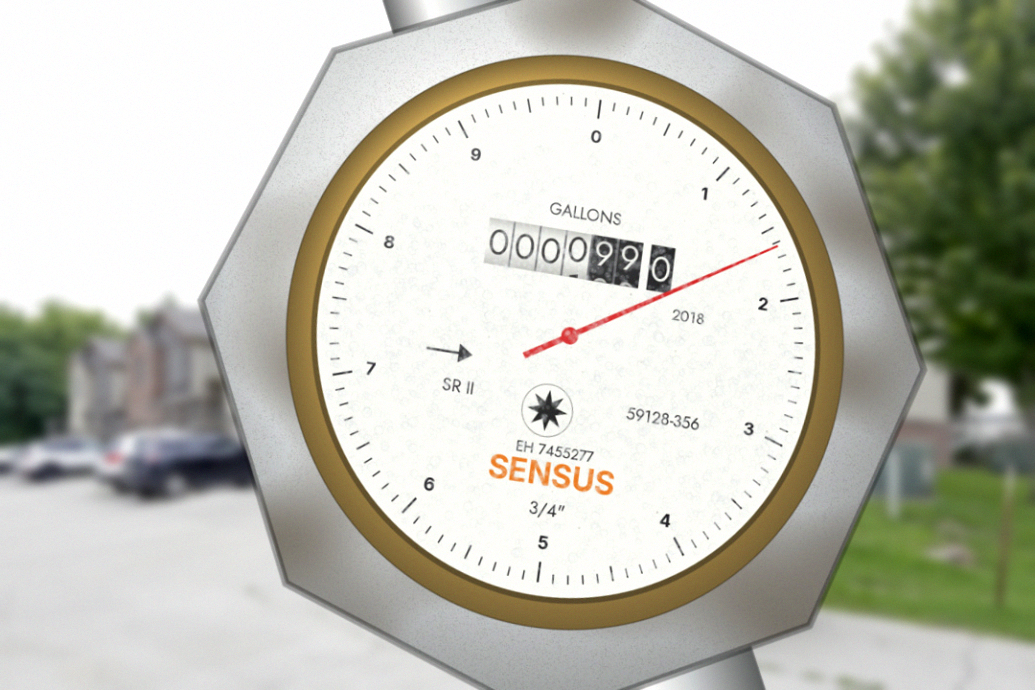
{"value": 991.6, "unit": "gal"}
